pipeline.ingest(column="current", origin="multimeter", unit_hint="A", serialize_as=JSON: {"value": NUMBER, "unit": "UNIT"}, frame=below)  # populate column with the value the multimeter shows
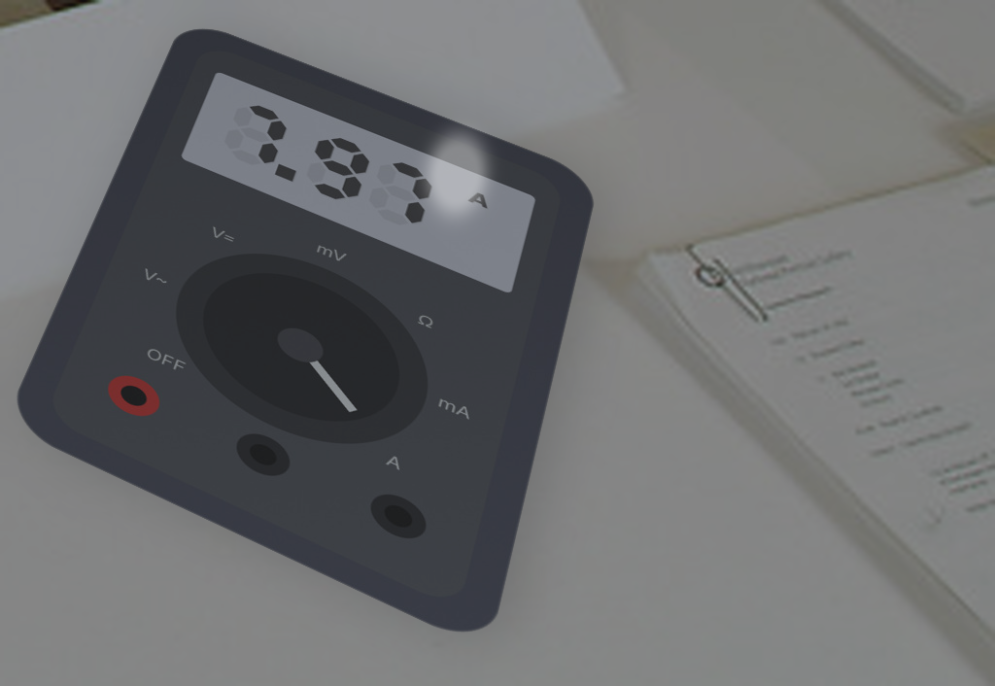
{"value": 7.97, "unit": "A"}
